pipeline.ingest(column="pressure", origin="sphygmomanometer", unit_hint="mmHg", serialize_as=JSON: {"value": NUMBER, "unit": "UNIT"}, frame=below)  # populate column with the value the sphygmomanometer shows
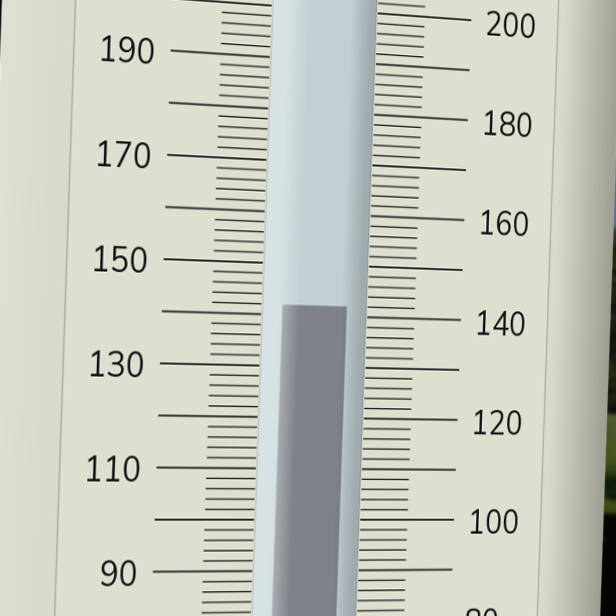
{"value": 142, "unit": "mmHg"}
